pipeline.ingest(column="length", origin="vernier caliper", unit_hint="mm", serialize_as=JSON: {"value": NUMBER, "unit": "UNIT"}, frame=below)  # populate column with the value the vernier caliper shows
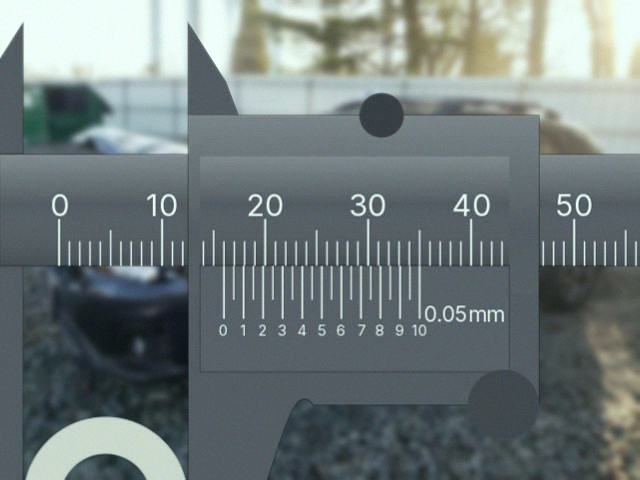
{"value": 16.0, "unit": "mm"}
